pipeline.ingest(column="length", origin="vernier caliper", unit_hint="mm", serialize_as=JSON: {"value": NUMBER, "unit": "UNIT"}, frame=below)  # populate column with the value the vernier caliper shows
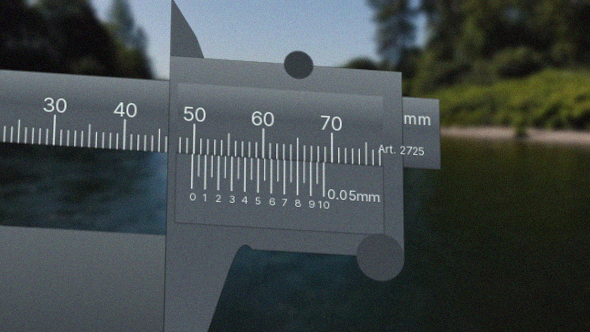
{"value": 49.8, "unit": "mm"}
